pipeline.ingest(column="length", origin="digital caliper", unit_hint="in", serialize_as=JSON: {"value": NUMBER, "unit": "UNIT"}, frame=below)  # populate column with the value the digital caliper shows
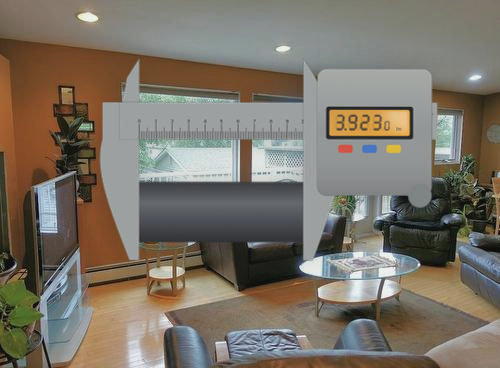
{"value": 3.9230, "unit": "in"}
